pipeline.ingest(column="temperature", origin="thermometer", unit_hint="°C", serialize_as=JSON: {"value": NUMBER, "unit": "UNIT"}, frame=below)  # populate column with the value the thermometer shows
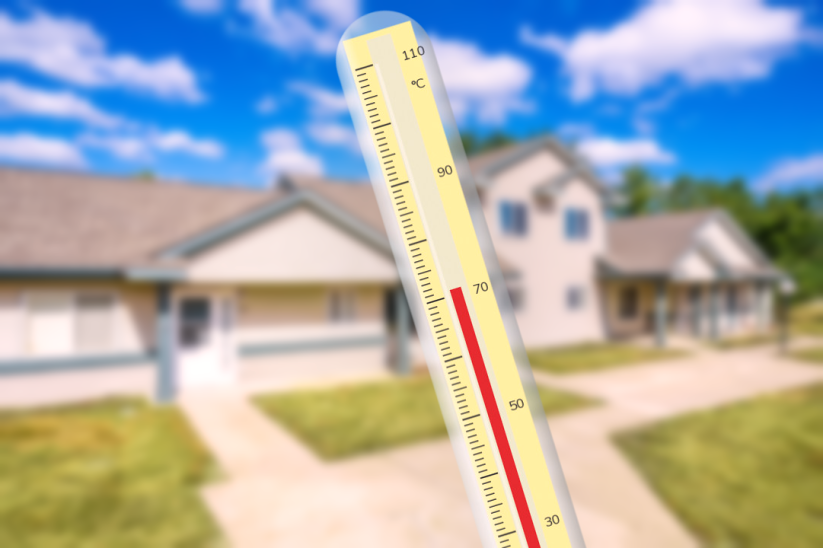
{"value": 71, "unit": "°C"}
